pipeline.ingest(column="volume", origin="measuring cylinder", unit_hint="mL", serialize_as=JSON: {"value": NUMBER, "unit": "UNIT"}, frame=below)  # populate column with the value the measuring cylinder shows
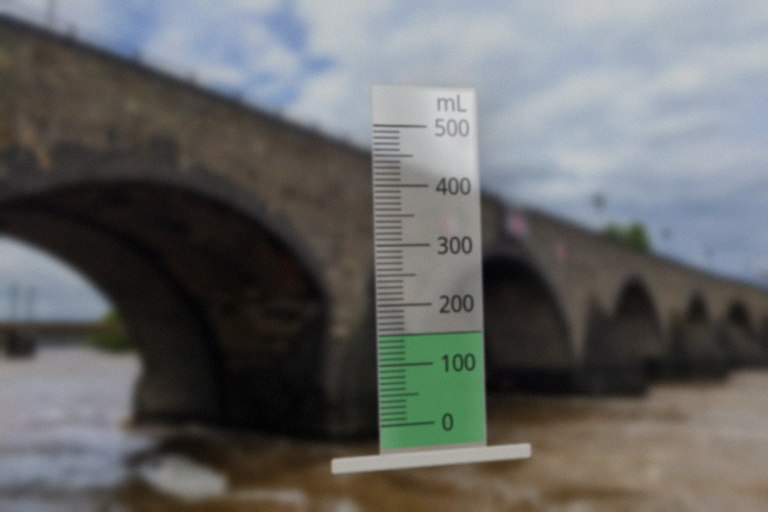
{"value": 150, "unit": "mL"}
